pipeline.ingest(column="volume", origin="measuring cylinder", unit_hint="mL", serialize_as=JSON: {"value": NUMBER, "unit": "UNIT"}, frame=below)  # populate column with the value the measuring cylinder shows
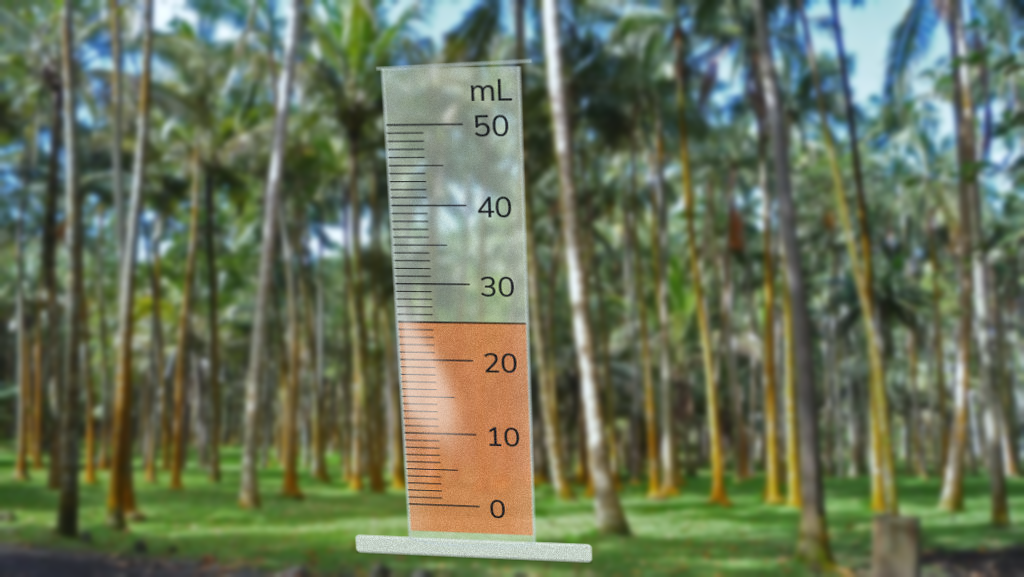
{"value": 25, "unit": "mL"}
